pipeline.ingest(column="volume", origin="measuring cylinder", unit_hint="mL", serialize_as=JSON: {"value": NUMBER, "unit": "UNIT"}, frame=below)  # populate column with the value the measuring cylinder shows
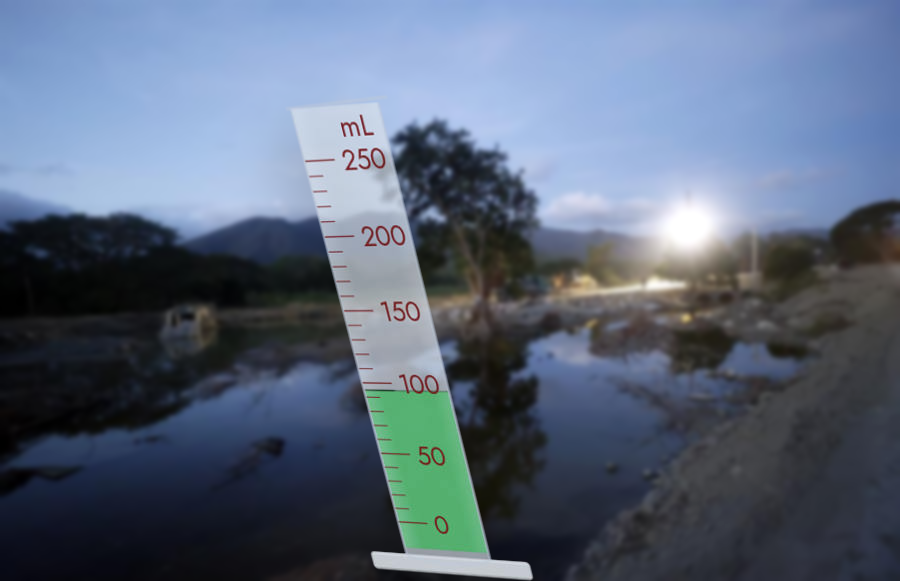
{"value": 95, "unit": "mL"}
